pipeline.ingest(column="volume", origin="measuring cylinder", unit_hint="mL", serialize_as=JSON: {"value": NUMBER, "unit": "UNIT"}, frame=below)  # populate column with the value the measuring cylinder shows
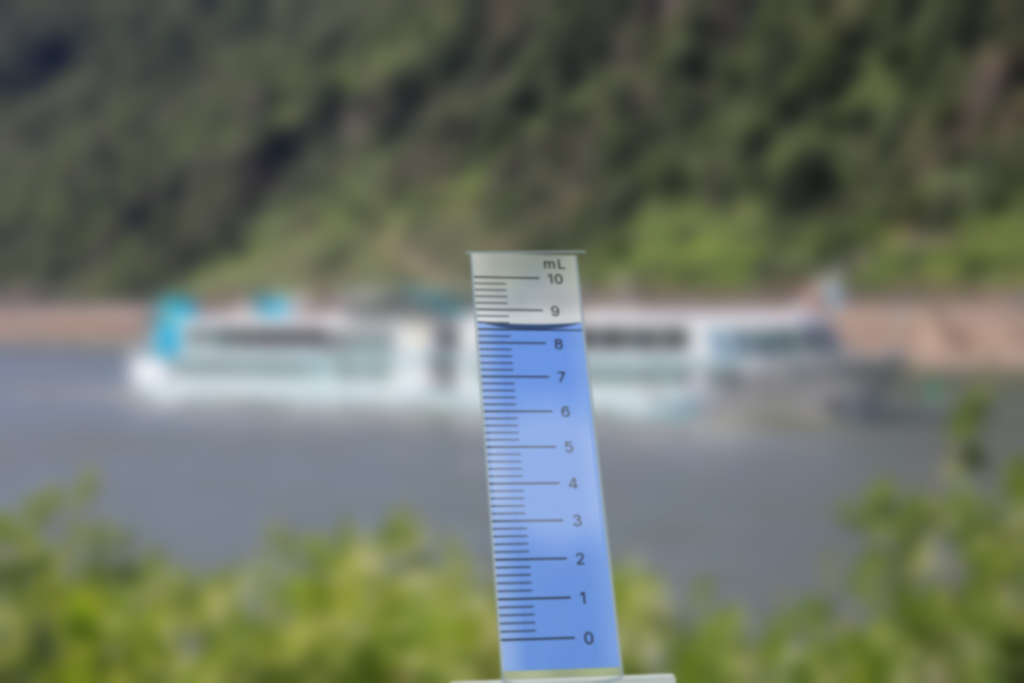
{"value": 8.4, "unit": "mL"}
